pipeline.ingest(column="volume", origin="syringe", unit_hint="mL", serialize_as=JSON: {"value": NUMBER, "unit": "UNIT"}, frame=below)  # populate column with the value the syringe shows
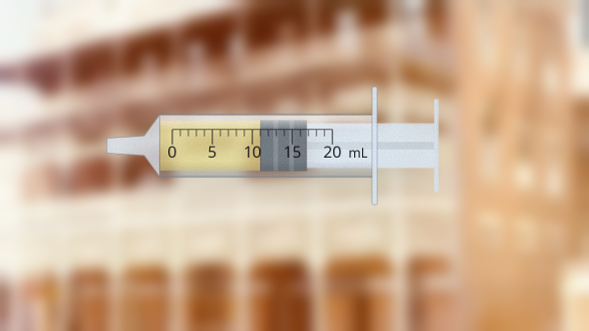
{"value": 11, "unit": "mL"}
